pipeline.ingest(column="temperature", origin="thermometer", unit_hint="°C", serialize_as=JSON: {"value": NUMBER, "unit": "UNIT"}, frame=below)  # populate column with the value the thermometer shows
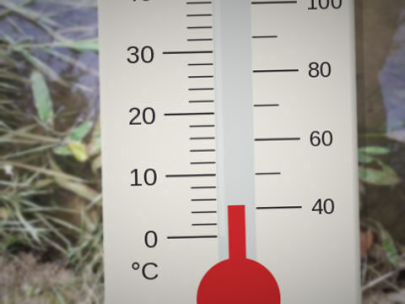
{"value": 5, "unit": "°C"}
